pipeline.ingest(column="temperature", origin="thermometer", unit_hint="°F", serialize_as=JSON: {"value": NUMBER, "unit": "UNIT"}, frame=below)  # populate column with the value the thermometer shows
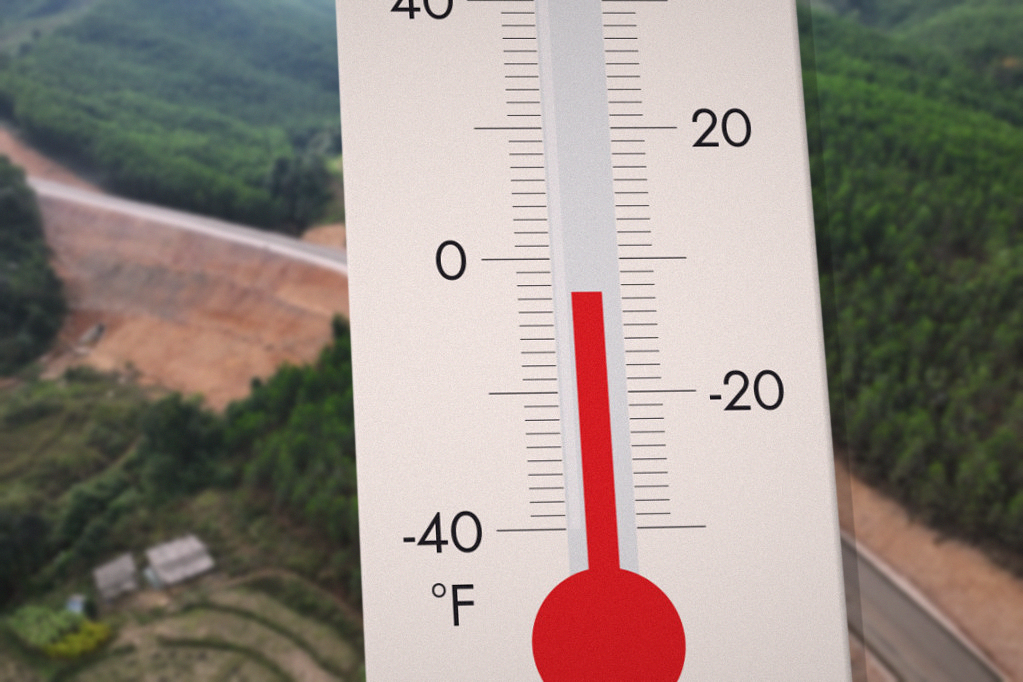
{"value": -5, "unit": "°F"}
